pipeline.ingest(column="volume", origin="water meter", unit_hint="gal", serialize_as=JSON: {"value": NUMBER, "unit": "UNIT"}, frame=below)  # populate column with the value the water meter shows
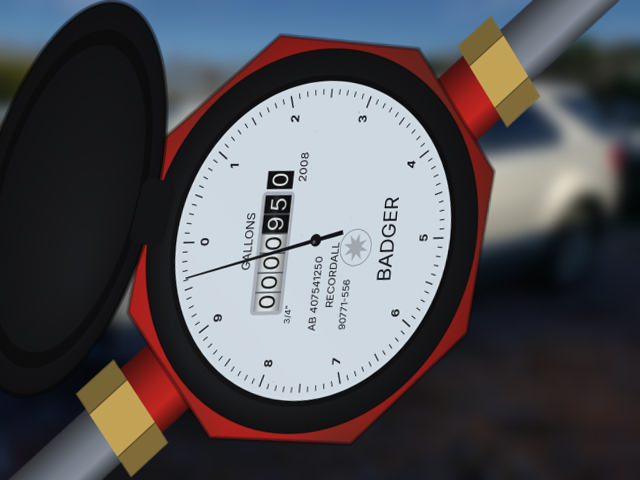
{"value": 949.6, "unit": "gal"}
